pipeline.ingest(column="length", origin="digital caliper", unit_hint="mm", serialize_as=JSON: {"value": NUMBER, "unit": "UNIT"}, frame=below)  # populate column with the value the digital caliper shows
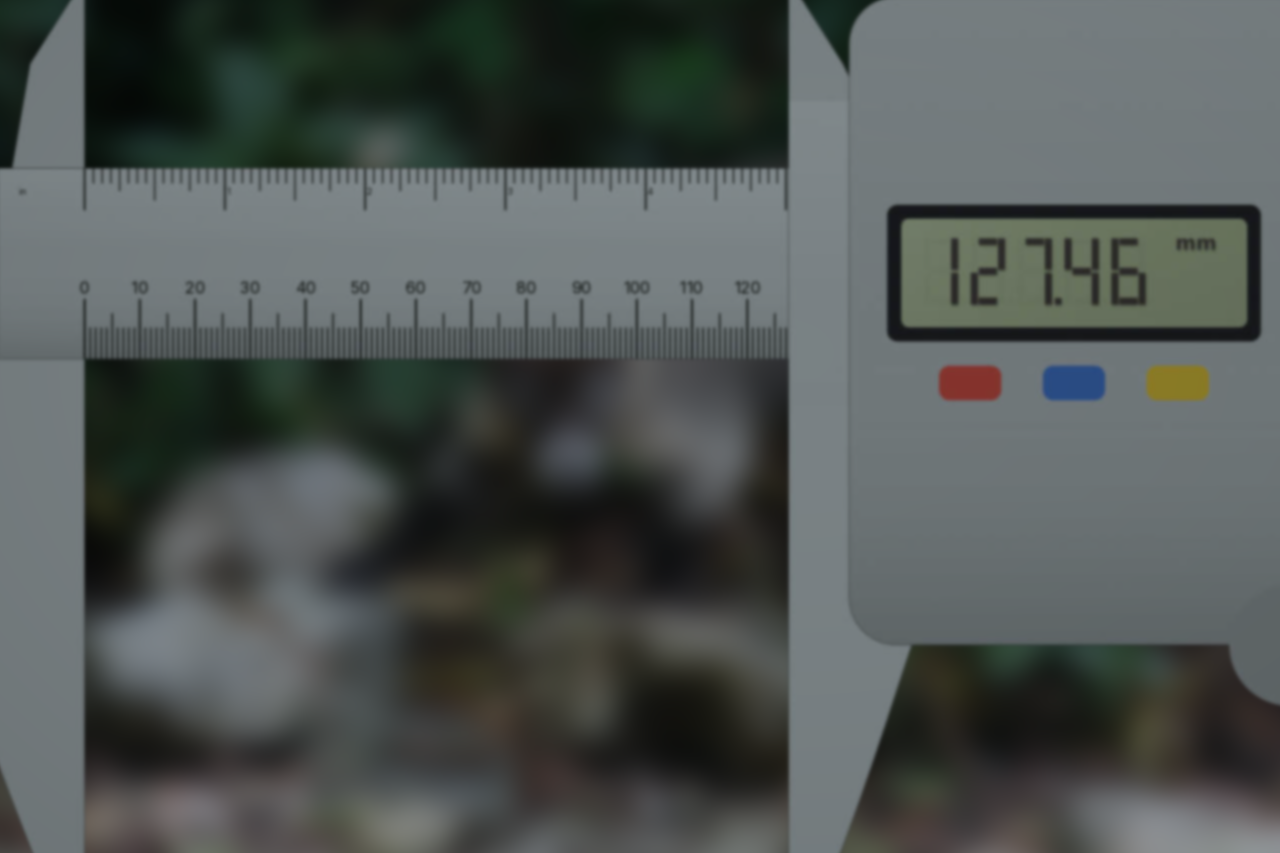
{"value": 127.46, "unit": "mm"}
